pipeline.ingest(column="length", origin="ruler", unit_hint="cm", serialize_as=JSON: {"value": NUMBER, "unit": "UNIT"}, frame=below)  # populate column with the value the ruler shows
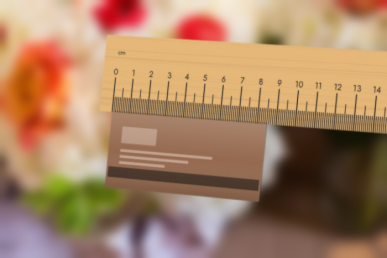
{"value": 8.5, "unit": "cm"}
